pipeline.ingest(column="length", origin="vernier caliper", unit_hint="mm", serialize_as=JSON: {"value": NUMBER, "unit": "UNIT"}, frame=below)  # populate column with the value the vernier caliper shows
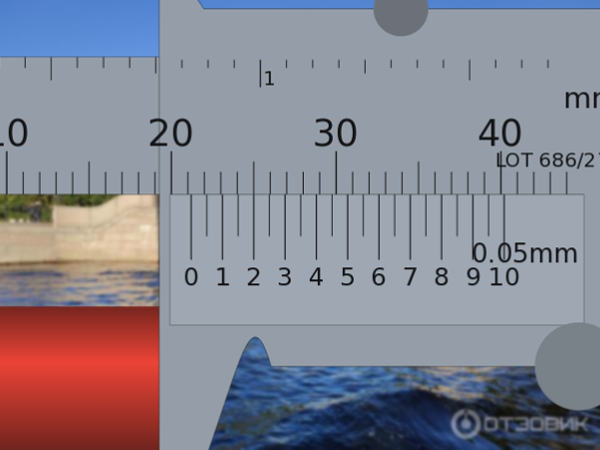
{"value": 21.2, "unit": "mm"}
